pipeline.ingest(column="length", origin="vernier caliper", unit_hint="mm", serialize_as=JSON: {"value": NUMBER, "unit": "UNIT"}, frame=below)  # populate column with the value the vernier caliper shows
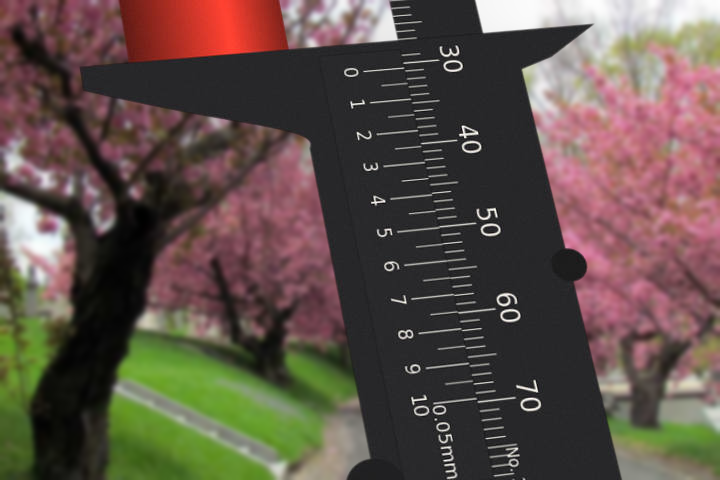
{"value": 30.6, "unit": "mm"}
